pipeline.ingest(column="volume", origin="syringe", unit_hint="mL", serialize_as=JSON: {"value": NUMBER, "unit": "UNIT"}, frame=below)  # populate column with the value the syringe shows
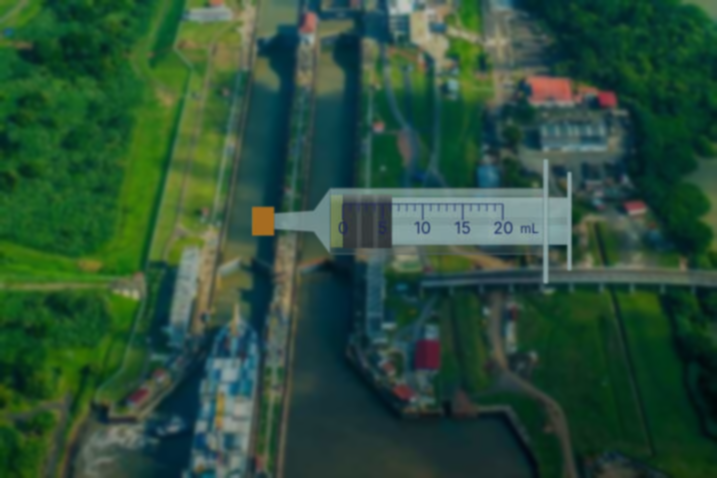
{"value": 0, "unit": "mL"}
